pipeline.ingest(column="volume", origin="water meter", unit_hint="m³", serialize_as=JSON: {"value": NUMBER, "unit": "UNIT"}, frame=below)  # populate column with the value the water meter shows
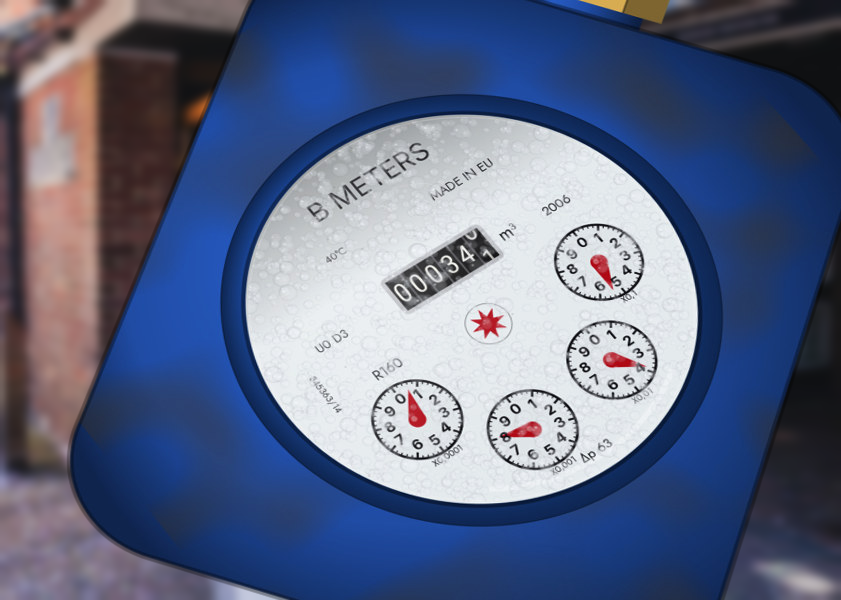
{"value": 340.5380, "unit": "m³"}
